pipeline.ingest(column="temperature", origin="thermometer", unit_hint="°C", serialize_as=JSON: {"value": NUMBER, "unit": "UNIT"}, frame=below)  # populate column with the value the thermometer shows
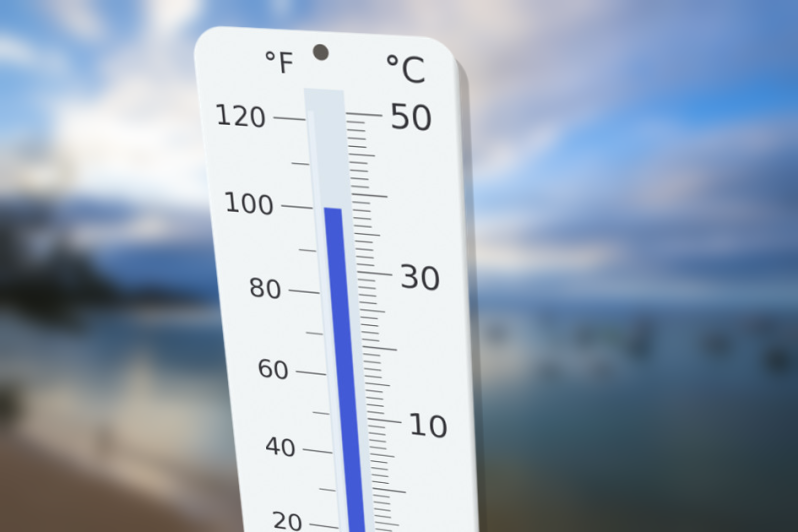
{"value": 38, "unit": "°C"}
